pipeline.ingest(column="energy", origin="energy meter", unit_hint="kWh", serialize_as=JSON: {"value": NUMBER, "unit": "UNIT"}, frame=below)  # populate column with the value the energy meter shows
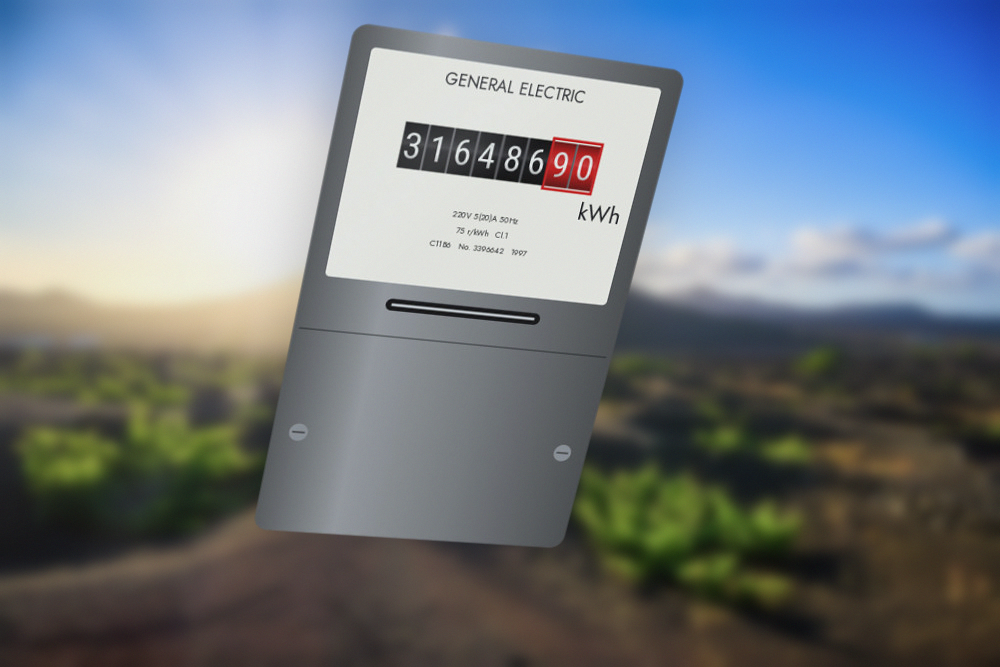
{"value": 316486.90, "unit": "kWh"}
